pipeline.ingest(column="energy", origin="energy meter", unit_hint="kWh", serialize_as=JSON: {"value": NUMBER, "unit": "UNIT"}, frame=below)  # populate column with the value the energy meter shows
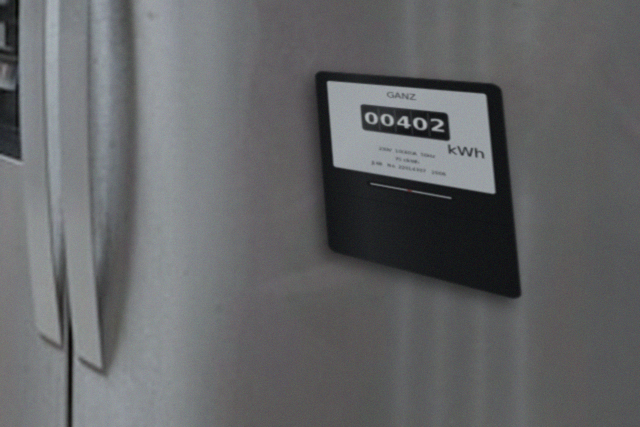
{"value": 402, "unit": "kWh"}
